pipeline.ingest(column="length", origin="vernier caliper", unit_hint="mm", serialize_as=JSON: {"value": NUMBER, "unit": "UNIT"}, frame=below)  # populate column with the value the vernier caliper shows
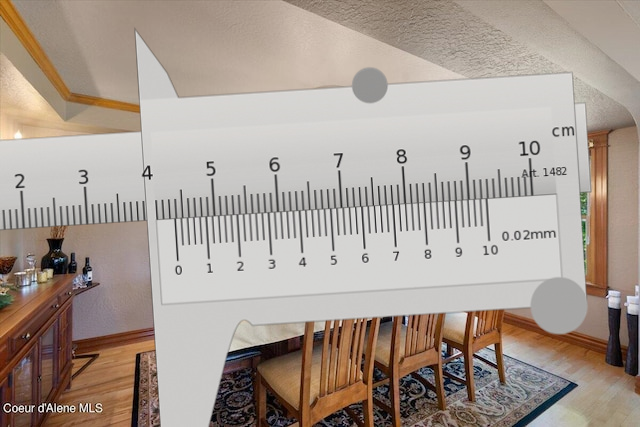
{"value": 43.8, "unit": "mm"}
